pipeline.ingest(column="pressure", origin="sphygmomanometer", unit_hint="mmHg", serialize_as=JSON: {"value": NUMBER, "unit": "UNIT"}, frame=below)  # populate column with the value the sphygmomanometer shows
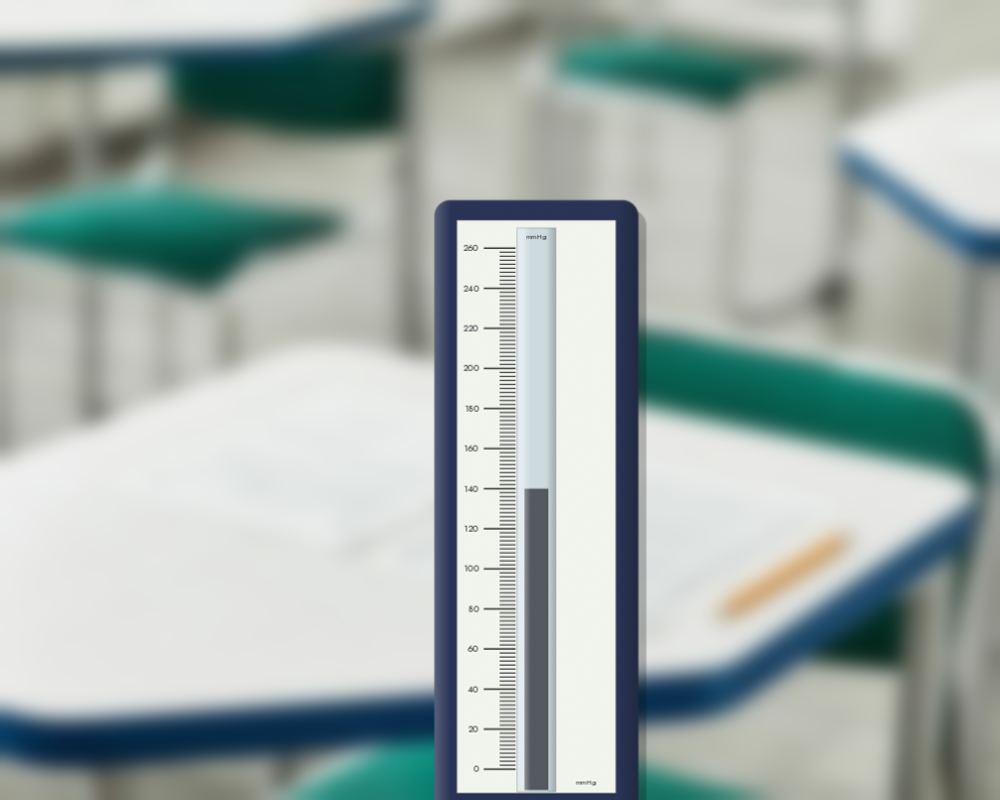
{"value": 140, "unit": "mmHg"}
